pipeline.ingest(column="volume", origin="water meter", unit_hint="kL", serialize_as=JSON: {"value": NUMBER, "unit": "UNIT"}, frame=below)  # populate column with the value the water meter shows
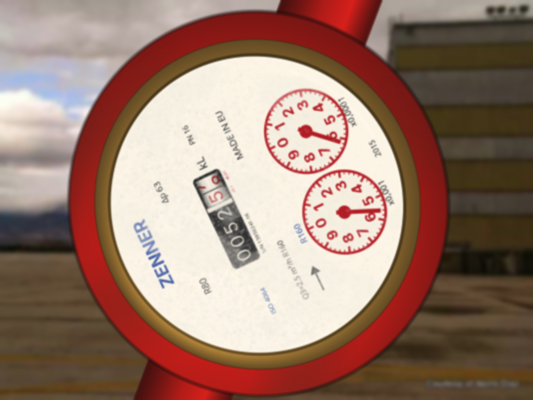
{"value": 52.5756, "unit": "kL"}
